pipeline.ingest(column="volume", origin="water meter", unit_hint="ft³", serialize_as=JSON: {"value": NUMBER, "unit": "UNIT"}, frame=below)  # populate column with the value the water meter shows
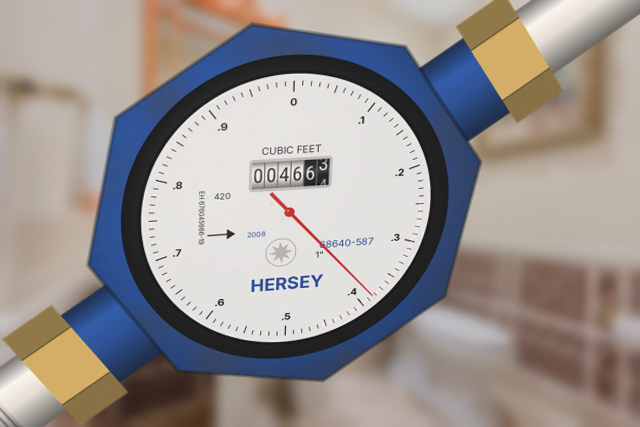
{"value": 4663.38, "unit": "ft³"}
